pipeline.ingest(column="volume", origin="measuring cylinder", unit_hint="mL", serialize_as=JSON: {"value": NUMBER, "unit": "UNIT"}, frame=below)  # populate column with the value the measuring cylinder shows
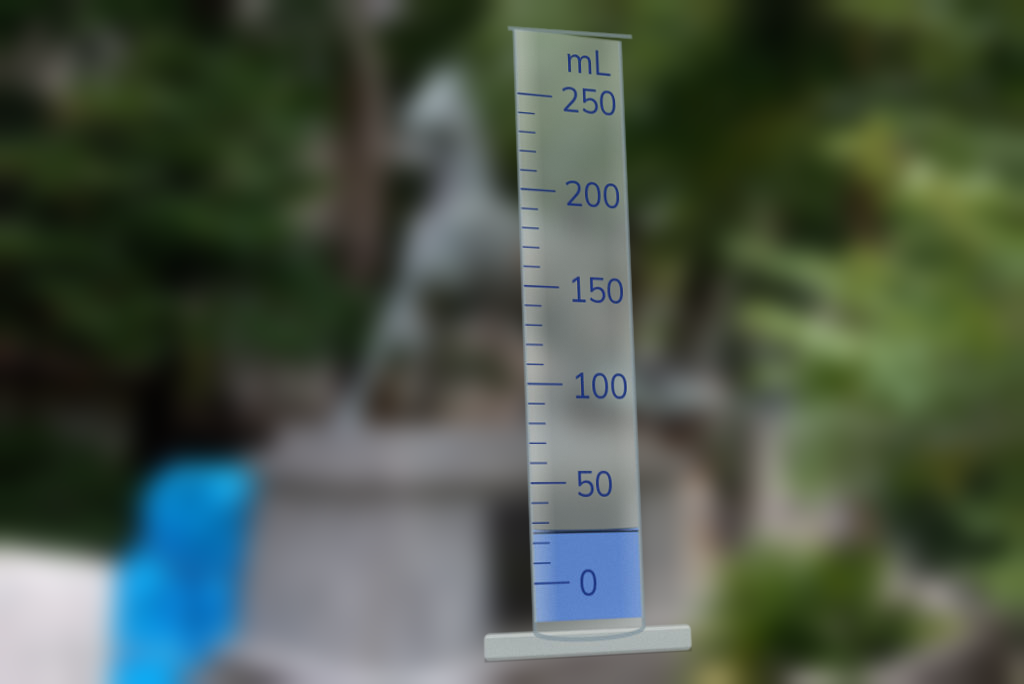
{"value": 25, "unit": "mL"}
